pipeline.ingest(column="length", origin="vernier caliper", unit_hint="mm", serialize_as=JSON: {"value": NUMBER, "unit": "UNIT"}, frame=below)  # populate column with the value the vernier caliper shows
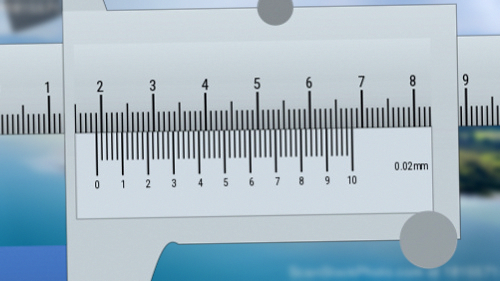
{"value": 19.0, "unit": "mm"}
